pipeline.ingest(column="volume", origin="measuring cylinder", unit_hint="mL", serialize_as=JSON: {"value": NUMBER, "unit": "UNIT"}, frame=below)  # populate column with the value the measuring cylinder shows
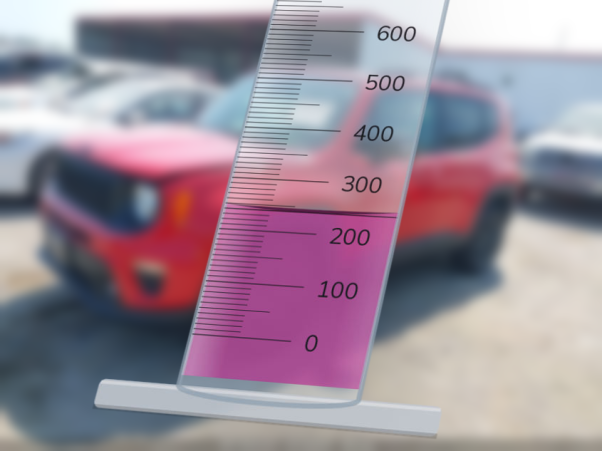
{"value": 240, "unit": "mL"}
